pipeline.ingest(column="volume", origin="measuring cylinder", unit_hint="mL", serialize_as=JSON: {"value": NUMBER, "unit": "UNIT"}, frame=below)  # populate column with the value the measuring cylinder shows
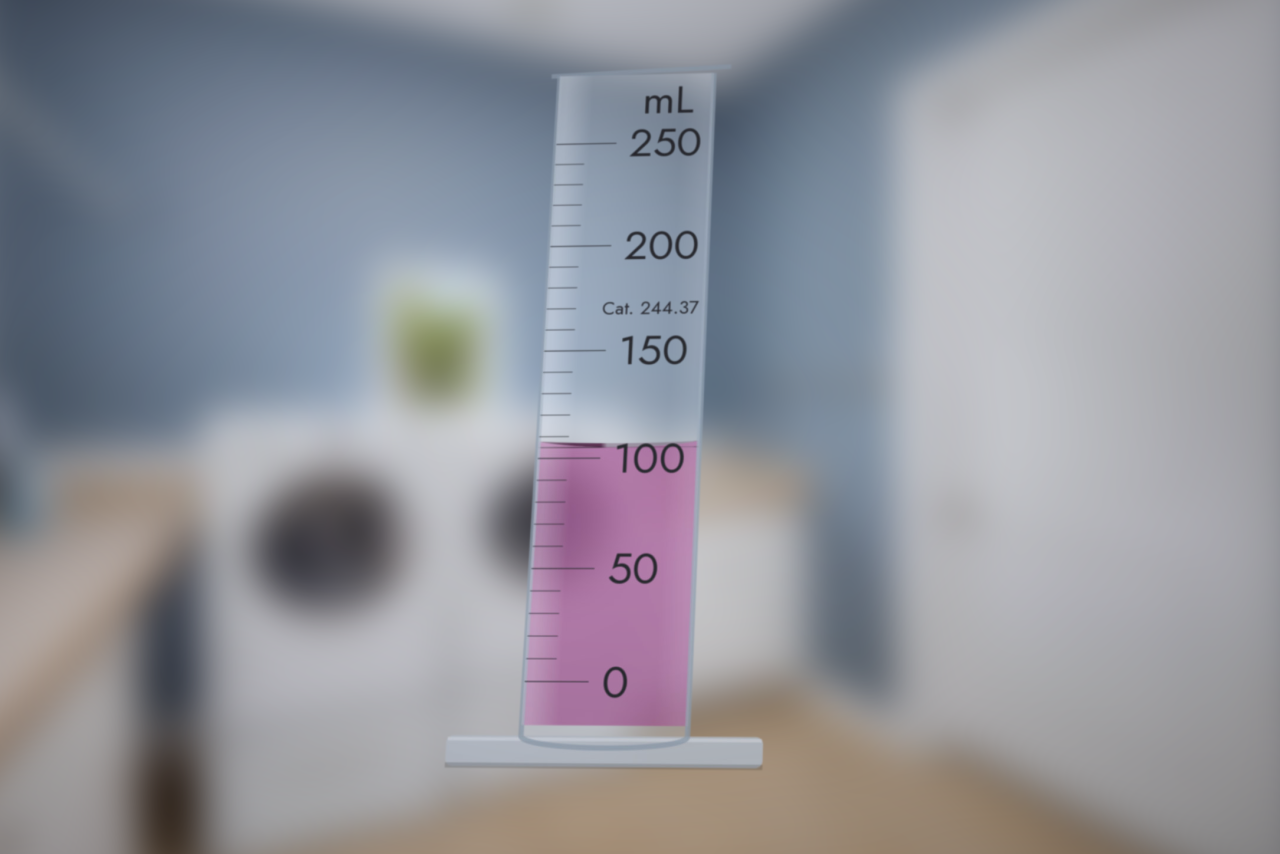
{"value": 105, "unit": "mL"}
